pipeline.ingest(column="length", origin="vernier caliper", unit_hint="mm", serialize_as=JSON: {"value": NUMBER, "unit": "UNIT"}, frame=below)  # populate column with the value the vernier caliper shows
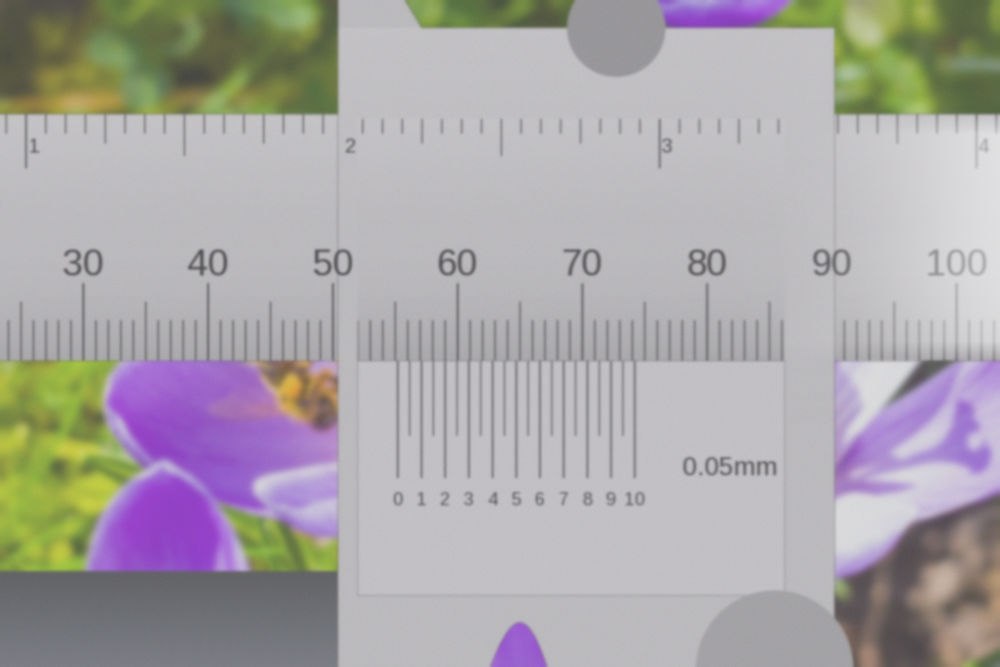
{"value": 55.2, "unit": "mm"}
